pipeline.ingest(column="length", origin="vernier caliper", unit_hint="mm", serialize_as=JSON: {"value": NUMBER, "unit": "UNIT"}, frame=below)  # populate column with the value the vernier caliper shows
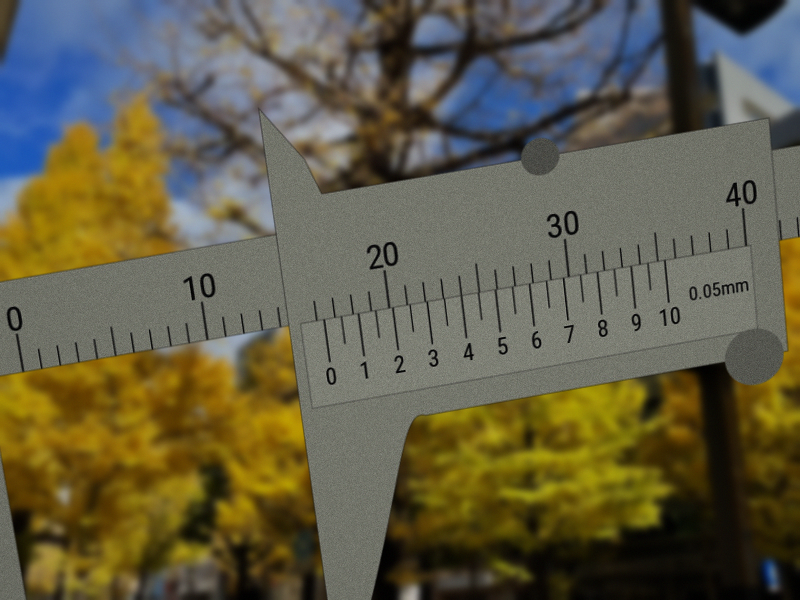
{"value": 16.4, "unit": "mm"}
